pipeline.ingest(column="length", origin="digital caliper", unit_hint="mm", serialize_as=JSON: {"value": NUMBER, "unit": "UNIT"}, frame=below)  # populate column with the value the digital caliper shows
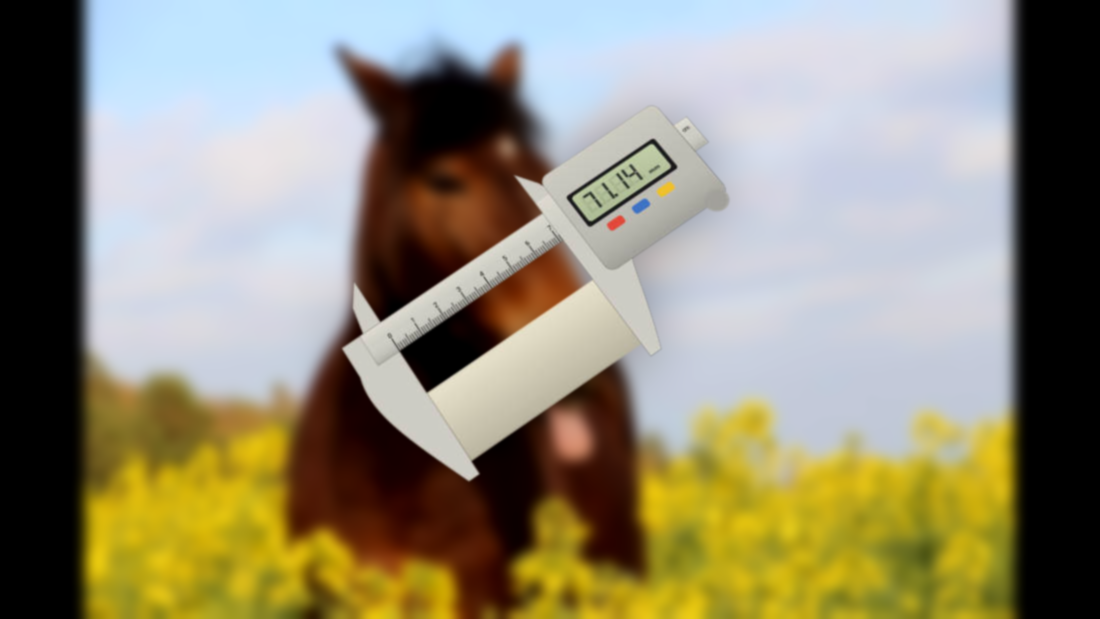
{"value": 71.14, "unit": "mm"}
